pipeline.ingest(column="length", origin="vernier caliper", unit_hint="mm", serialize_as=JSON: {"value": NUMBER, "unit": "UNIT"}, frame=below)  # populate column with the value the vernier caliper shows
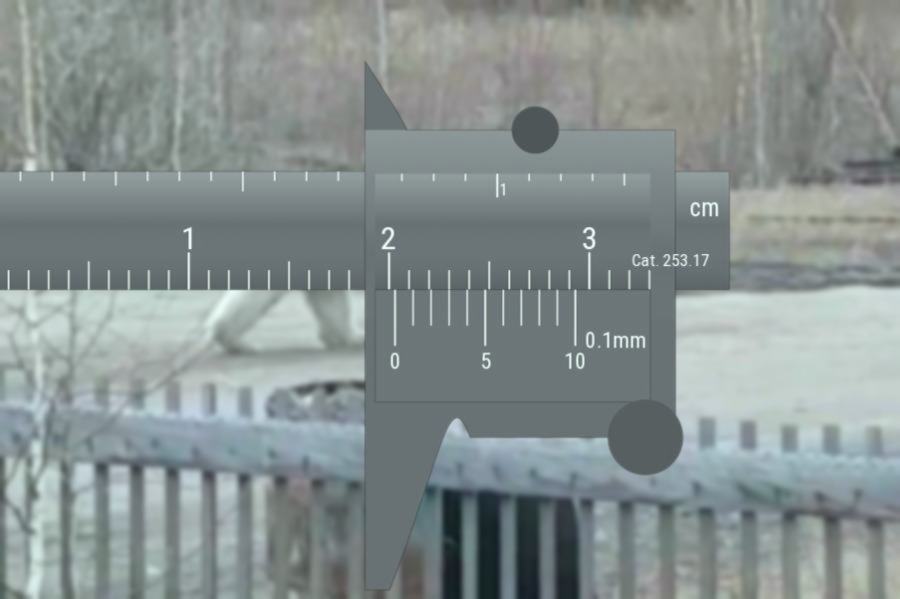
{"value": 20.3, "unit": "mm"}
